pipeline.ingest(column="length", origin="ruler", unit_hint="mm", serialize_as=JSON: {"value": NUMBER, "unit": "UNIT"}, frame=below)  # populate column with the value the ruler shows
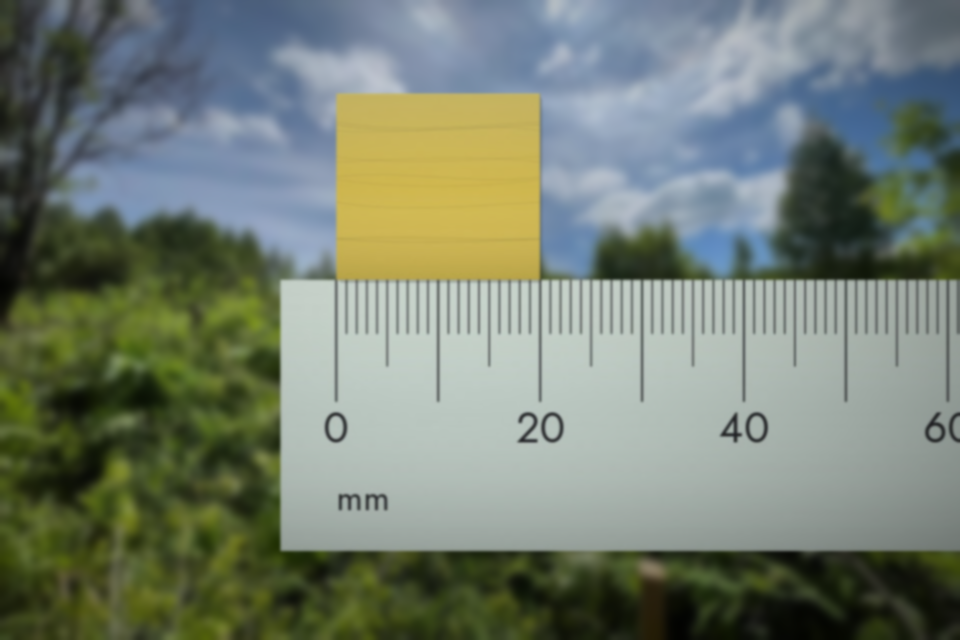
{"value": 20, "unit": "mm"}
